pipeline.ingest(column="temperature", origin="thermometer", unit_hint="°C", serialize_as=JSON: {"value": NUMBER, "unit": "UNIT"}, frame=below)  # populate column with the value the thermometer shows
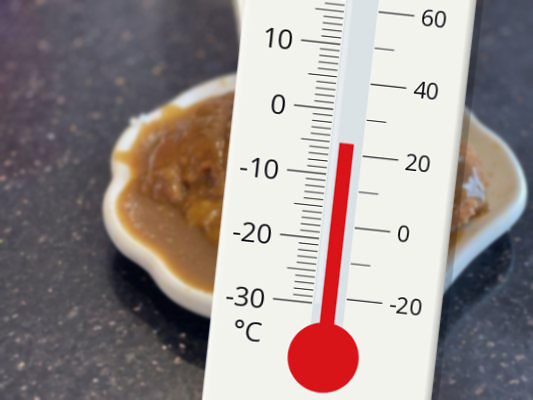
{"value": -5, "unit": "°C"}
